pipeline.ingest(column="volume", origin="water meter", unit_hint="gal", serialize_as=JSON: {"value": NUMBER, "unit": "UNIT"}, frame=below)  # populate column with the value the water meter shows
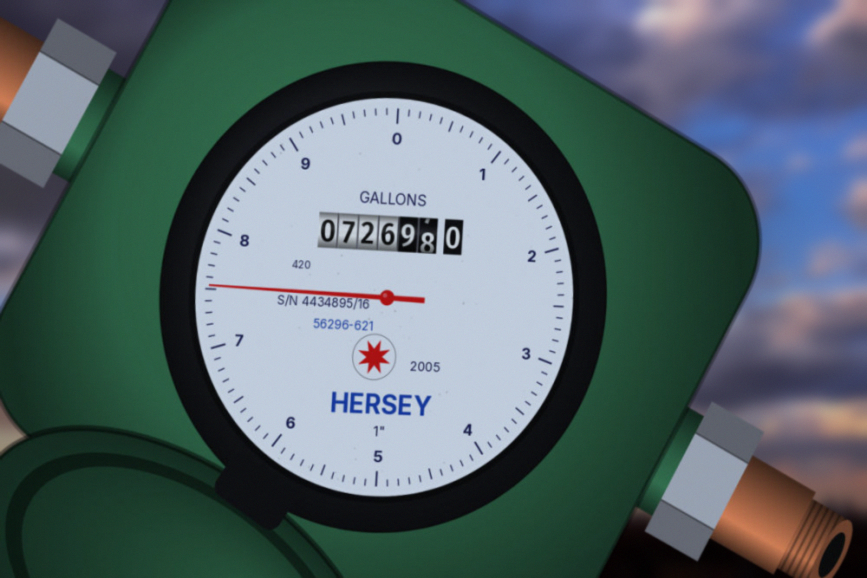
{"value": 726977.5, "unit": "gal"}
